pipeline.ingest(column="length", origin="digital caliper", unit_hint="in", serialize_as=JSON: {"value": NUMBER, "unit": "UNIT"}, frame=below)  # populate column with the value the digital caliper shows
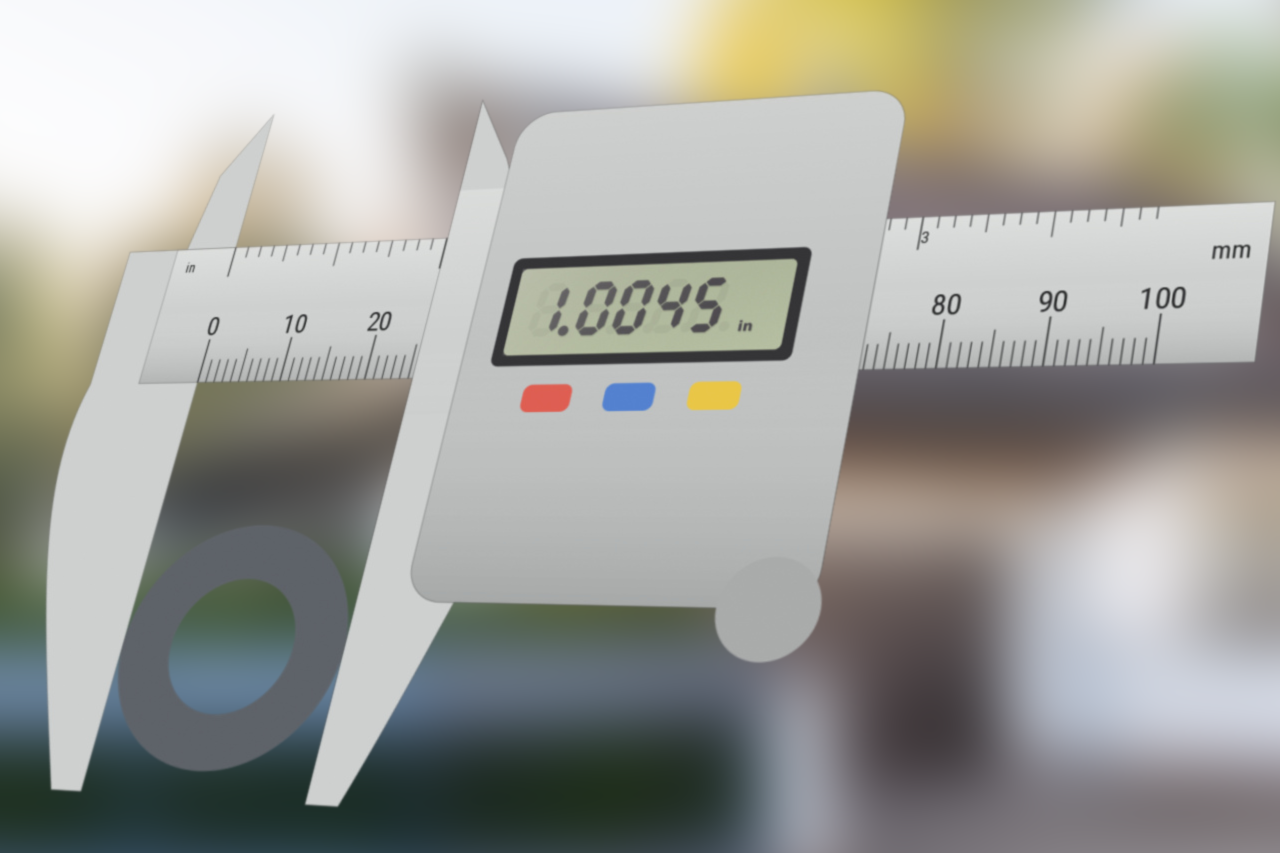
{"value": 1.0045, "unit": "in"}
